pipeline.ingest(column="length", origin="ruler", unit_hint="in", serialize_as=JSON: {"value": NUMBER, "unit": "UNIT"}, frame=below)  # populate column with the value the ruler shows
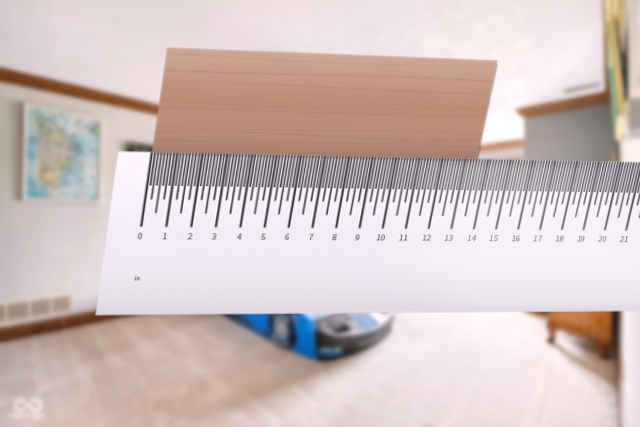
{"value": 13.5, "unit": "in"}
